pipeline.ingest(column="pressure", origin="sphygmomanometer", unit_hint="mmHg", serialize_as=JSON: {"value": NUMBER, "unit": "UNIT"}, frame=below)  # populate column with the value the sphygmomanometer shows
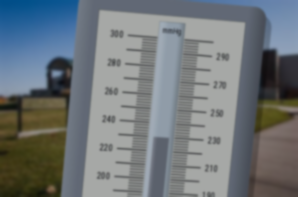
{"value": 230, "unit": "mmHg"}
